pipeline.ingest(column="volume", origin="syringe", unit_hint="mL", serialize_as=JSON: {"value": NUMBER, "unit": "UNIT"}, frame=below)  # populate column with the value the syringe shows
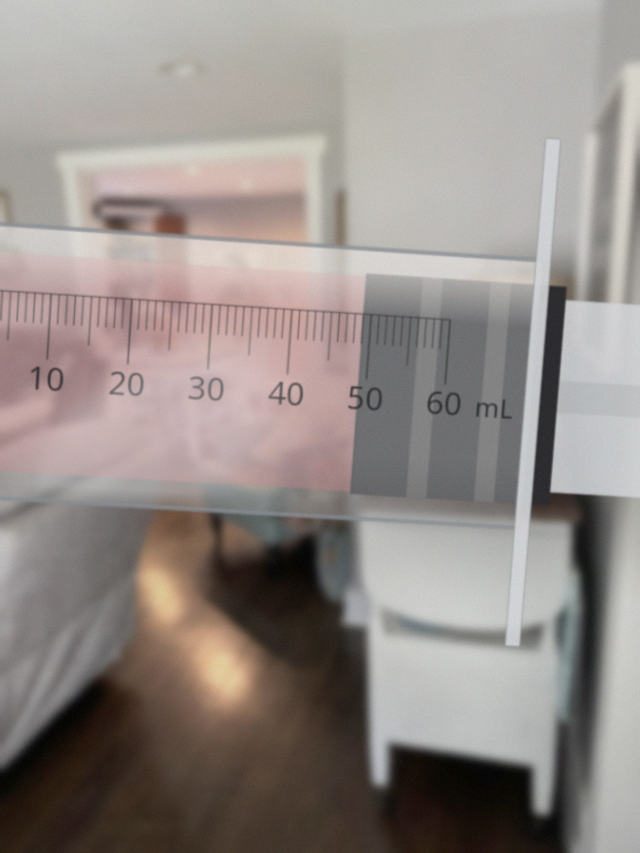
{"value": 49, "unit": "mL"}
